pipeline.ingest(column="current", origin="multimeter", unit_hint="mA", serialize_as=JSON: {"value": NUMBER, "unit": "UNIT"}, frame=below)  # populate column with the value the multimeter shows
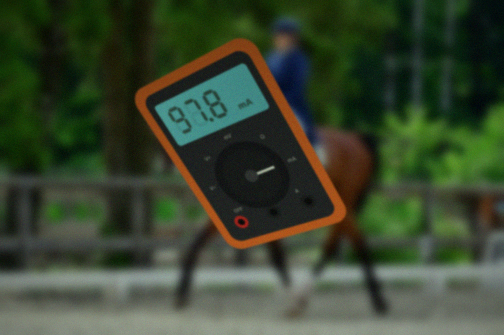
{"value": 97.8, "unit": "mA"}
